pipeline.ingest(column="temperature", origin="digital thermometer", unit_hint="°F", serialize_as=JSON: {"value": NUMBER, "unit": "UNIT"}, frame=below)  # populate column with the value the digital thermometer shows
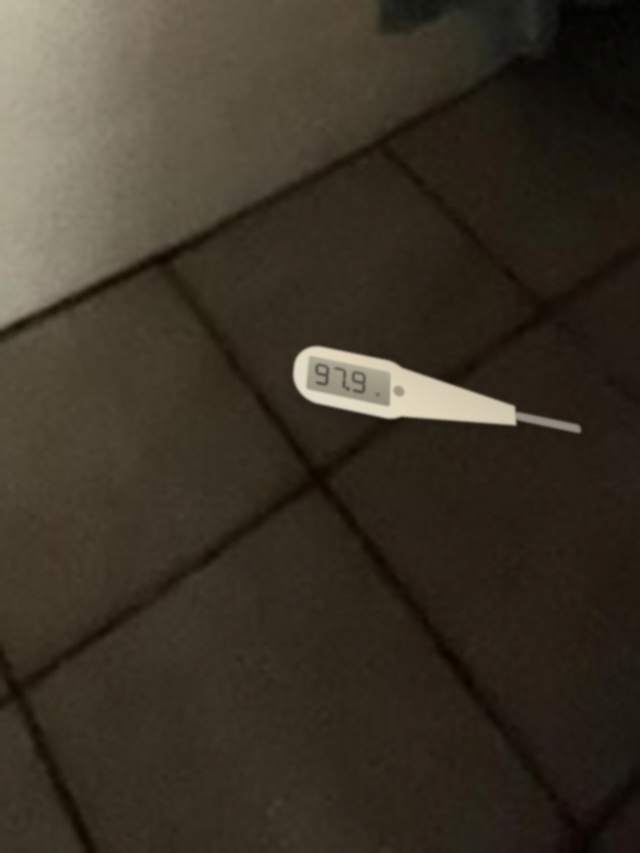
{"value": 97.9, "unit": "°F"}
